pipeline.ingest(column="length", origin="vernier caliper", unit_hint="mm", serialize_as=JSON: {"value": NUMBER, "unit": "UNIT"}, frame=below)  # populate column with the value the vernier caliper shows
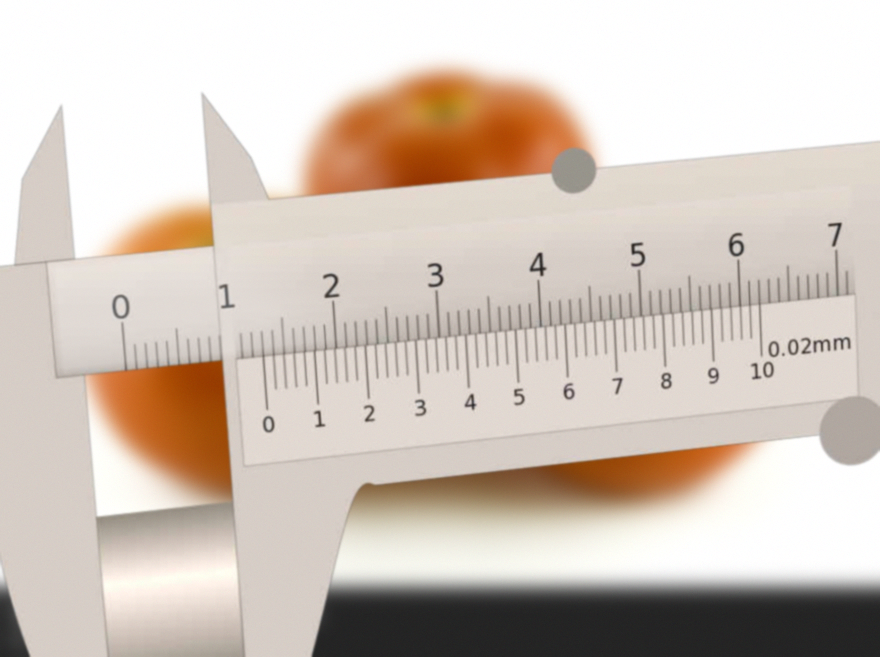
{"value": 13.0, "unit": "mm"}
